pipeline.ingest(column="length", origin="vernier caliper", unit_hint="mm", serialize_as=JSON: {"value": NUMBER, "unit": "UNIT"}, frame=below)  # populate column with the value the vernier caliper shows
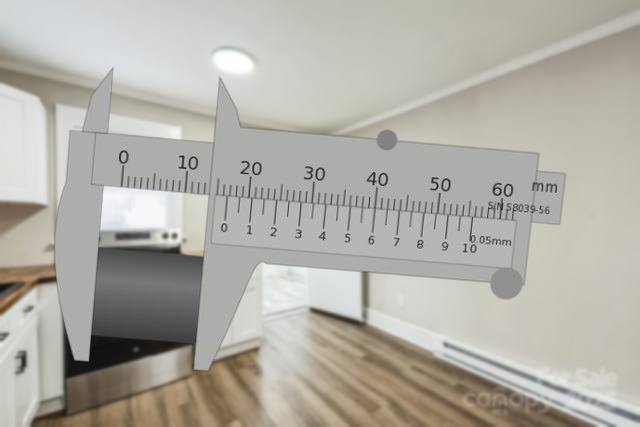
{"value": 16.6, "unit": "mm"}
